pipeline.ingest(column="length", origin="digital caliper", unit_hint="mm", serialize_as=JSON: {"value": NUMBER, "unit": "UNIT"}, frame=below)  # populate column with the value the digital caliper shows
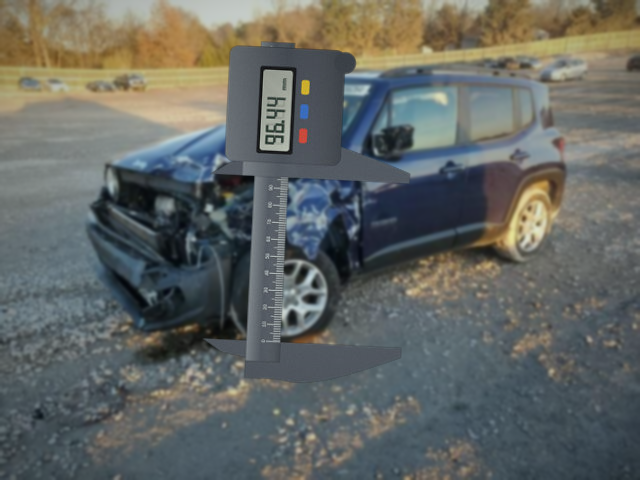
{"value": 96.44, "unit": "mm"}
